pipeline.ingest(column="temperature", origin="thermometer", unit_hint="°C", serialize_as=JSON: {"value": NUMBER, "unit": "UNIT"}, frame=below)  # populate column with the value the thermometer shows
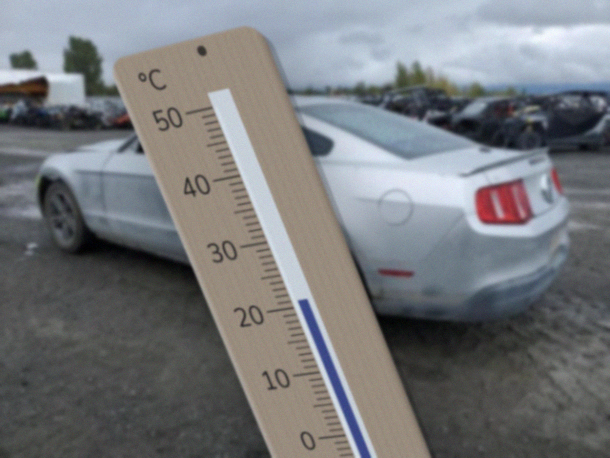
{"value": 21, "unit": "°C"}
